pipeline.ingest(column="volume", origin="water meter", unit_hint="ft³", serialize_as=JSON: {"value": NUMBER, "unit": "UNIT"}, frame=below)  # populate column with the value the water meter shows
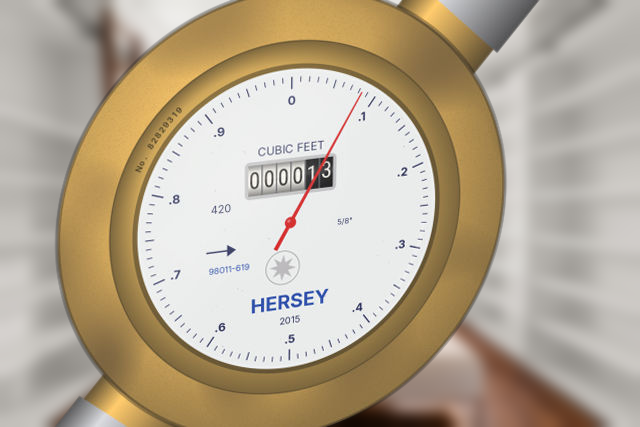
{"value": 13.08, "unit": "ft³"}
